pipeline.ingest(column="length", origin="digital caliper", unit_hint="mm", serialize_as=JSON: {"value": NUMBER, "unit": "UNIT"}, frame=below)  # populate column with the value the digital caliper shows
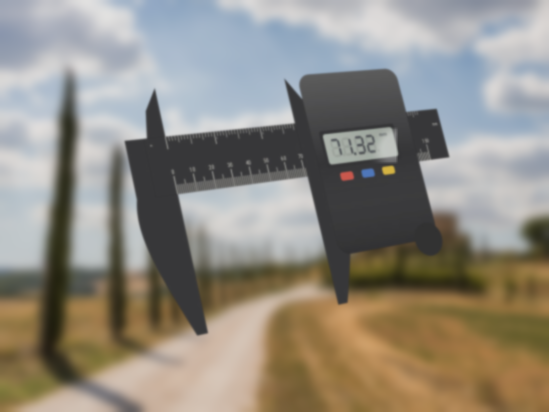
{"value": 71.32, "unit": "mm"}
